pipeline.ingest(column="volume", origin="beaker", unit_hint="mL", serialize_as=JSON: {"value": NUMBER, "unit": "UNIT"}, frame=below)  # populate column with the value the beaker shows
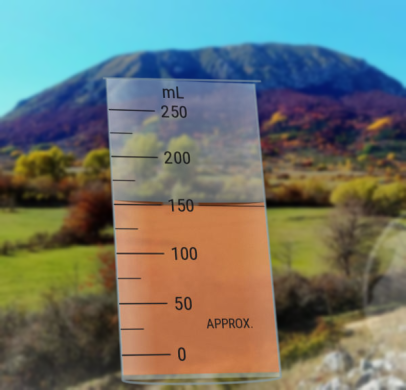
{"value": 150, "unit": "mL"}
